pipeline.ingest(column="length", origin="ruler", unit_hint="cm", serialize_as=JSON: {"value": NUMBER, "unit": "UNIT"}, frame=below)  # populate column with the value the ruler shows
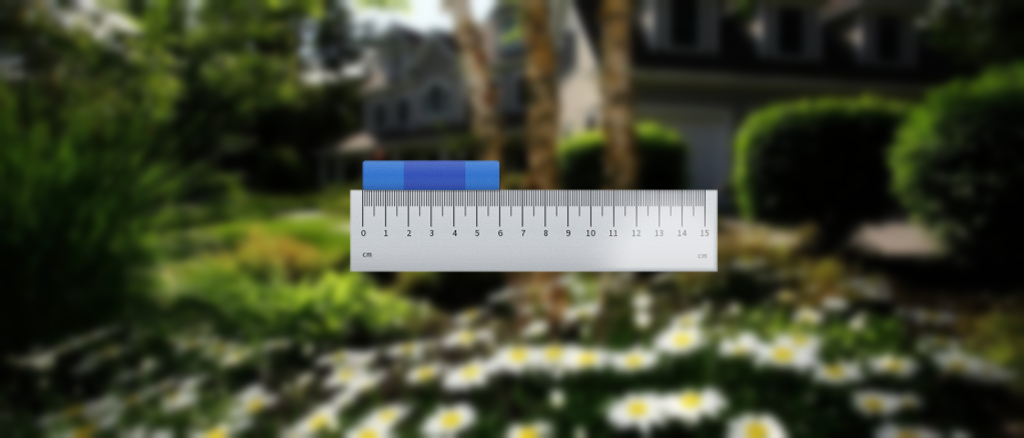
{"value": 6, "unit": "cm"}
